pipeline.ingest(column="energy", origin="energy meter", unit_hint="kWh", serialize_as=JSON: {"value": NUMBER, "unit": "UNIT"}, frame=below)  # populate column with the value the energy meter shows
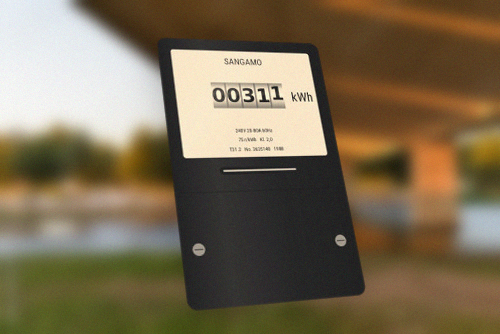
{"value": 311, "unit": "kWh"}
